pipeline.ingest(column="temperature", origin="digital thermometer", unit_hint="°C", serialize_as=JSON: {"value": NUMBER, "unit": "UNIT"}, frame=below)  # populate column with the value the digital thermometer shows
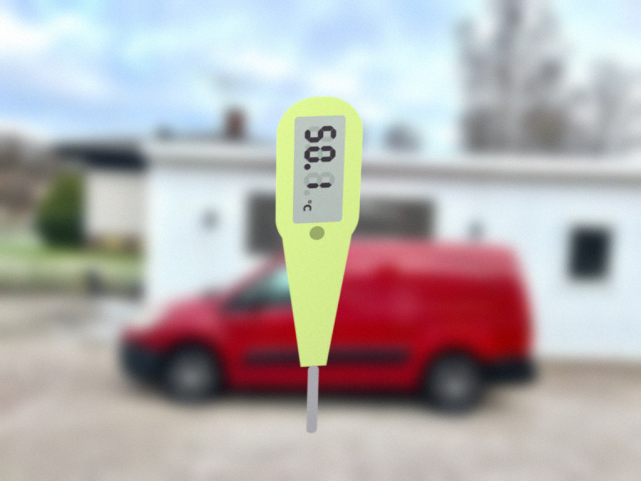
{"value": 50.1, "unit": "°C"}
